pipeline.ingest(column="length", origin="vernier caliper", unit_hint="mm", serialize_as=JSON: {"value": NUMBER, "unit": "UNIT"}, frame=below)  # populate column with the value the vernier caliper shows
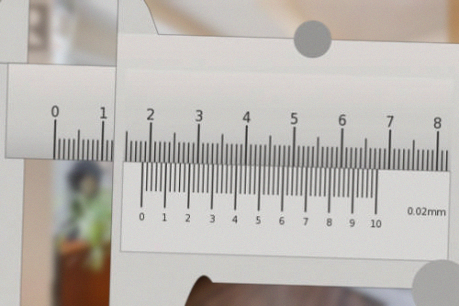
{"value": 18.5, "unit": "mm"}
